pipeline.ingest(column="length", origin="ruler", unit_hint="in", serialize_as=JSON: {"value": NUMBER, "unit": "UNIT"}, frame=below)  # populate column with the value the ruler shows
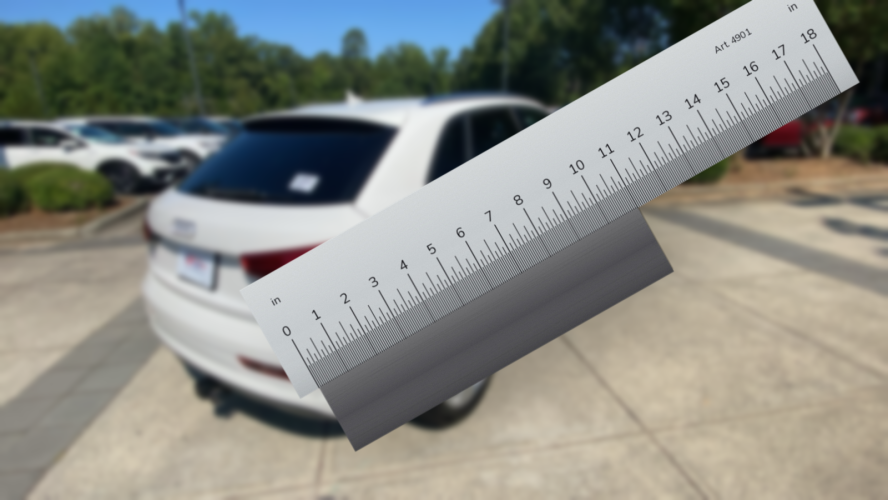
{"value": 11, "unit": "in"}
